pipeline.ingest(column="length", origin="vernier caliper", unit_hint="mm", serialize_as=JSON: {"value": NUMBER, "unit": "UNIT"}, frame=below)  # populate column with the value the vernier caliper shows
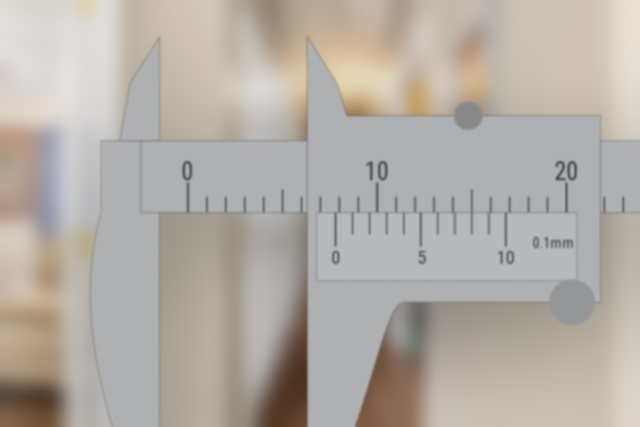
{"value": 7.8, "unit": "mm"}
